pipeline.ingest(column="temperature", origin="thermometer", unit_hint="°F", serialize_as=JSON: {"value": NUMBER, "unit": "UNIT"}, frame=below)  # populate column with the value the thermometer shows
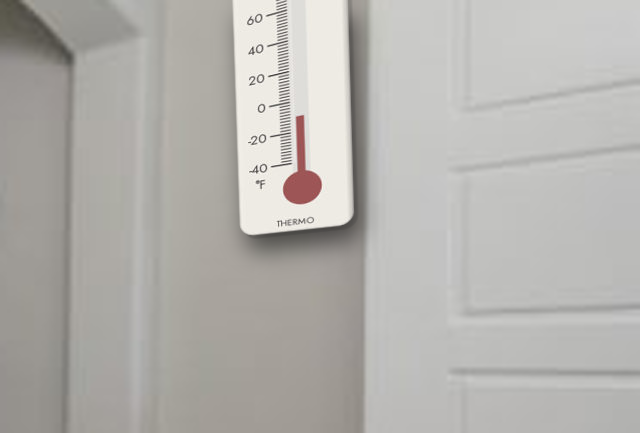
{"value": -10, "unit": "°F"}
